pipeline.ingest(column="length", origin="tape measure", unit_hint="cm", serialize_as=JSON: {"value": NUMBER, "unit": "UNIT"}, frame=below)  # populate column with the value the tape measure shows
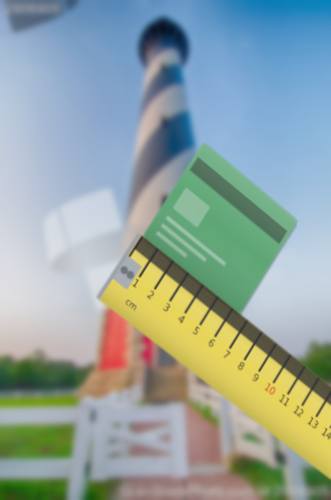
{"value": 6.5, "unit": "cm"}
